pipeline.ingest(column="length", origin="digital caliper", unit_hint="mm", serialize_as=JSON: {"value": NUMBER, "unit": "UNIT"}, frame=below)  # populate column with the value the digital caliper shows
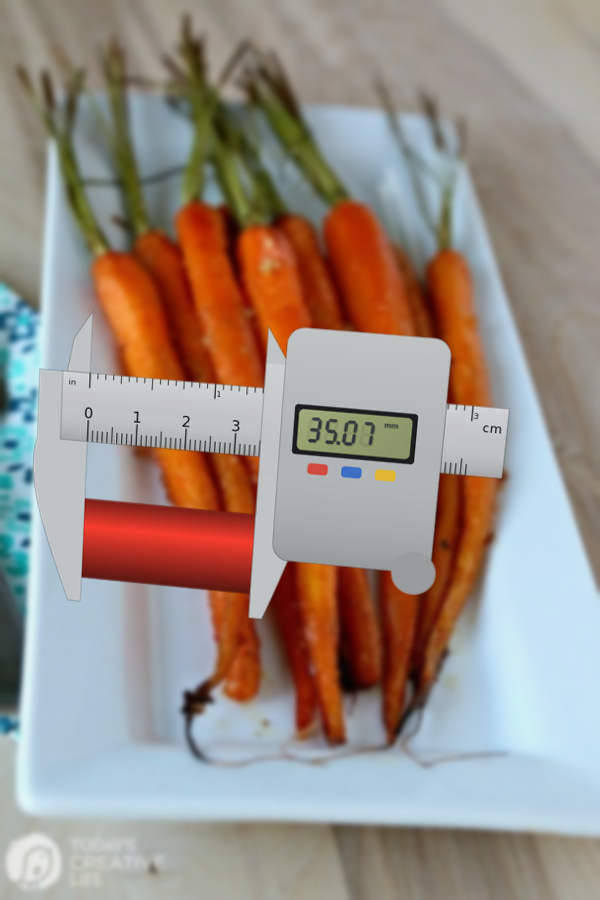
{"value": 35.07, "unit": "mm"}
